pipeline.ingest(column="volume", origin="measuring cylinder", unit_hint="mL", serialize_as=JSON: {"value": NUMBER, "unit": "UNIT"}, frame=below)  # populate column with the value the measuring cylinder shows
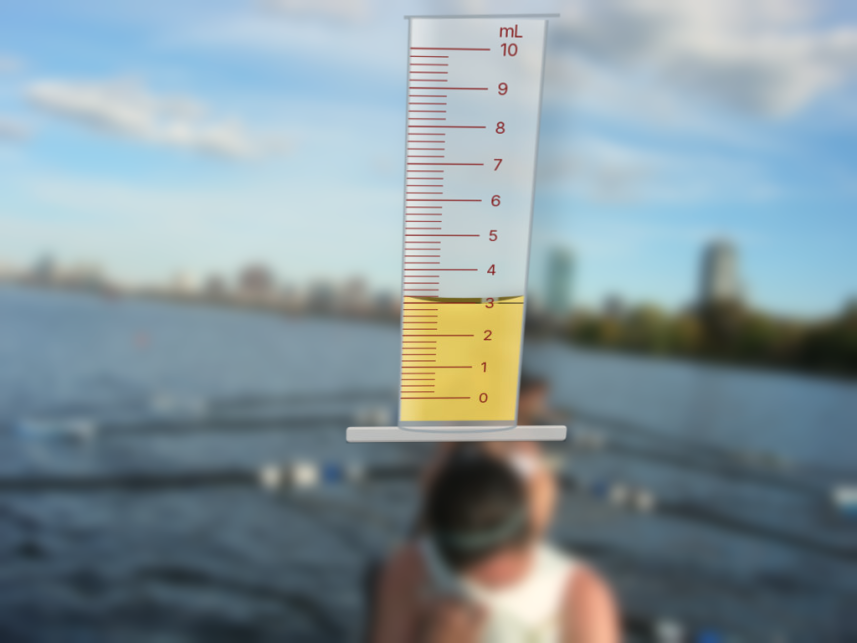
{"value": 3, "unit": "mL"}
